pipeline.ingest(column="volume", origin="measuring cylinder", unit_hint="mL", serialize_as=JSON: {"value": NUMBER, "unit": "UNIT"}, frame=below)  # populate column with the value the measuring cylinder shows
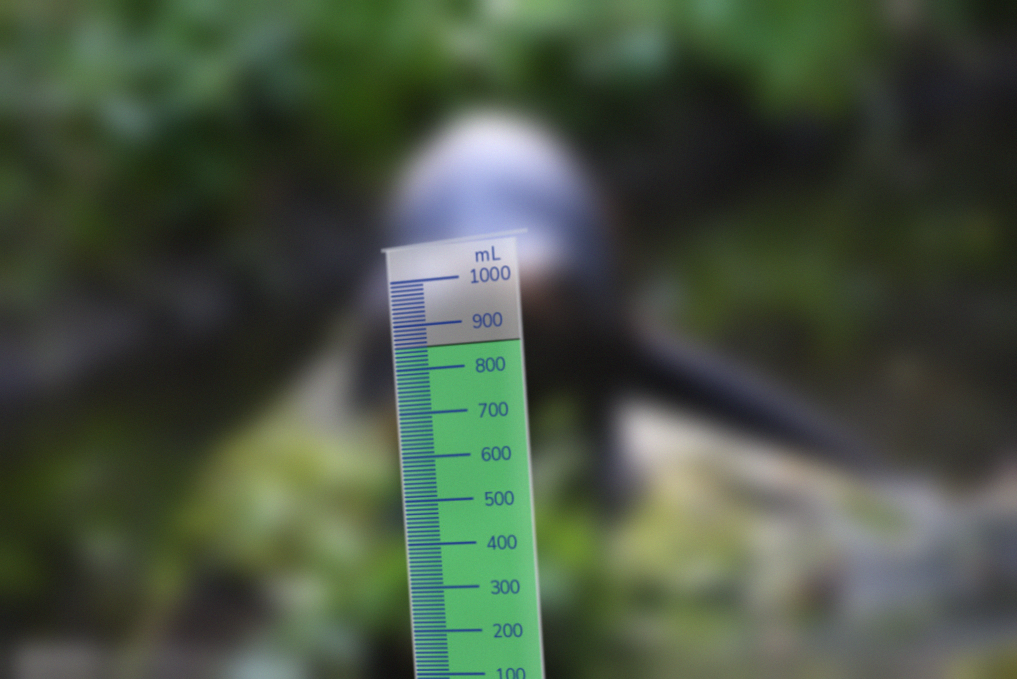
{"value": 850, "unit": "mL"}
